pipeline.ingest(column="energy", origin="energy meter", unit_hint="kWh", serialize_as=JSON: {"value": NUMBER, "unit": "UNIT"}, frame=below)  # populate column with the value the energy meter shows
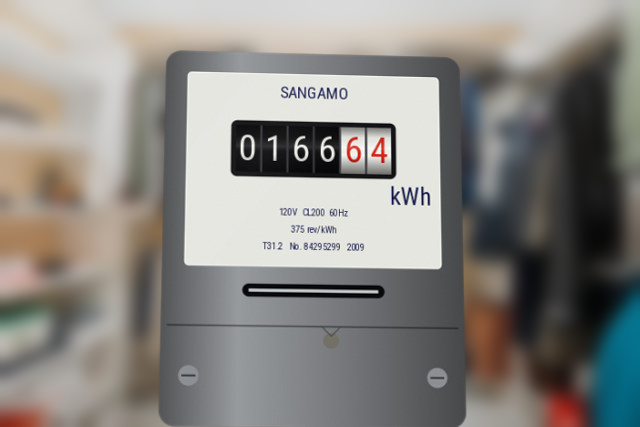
{"value": 166.64, "unit": "kWh"}
